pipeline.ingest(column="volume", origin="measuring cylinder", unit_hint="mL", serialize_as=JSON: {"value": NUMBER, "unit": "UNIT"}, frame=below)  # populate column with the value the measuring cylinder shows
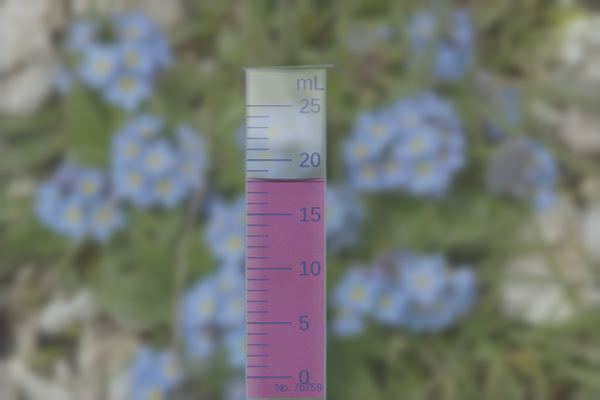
{"value": 18, "unit": "mL"}
